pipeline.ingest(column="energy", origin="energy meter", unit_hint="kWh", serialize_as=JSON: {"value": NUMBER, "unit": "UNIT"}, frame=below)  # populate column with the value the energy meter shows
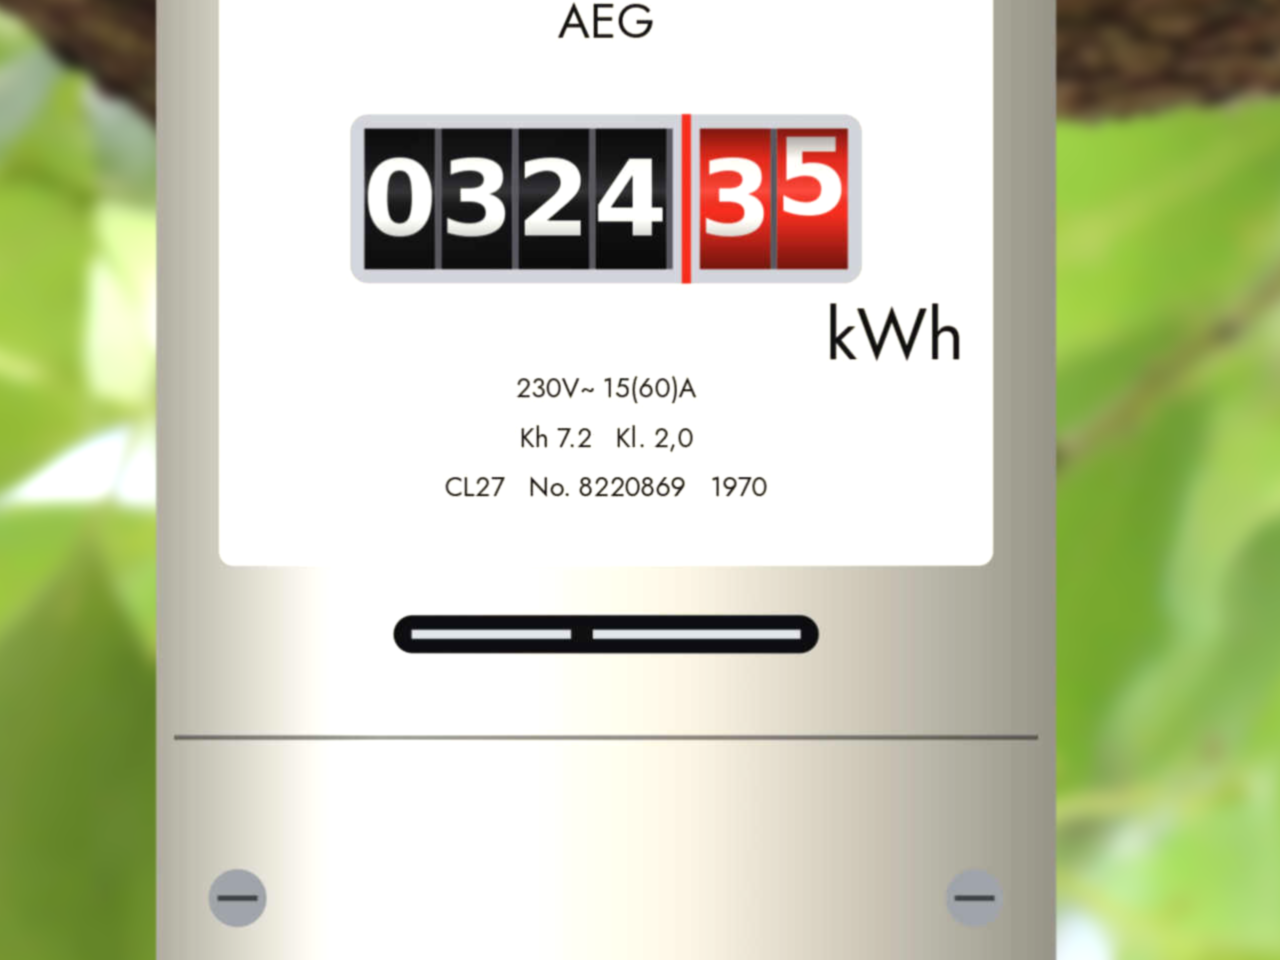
{"value": 324.35, "unit": "kWh"}
